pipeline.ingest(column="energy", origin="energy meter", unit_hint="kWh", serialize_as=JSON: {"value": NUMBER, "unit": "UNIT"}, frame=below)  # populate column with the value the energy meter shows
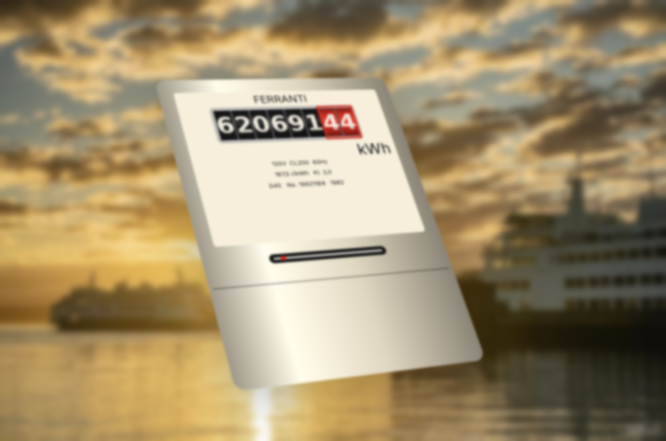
{"value": 620691.44, "unit": "kWh"}
